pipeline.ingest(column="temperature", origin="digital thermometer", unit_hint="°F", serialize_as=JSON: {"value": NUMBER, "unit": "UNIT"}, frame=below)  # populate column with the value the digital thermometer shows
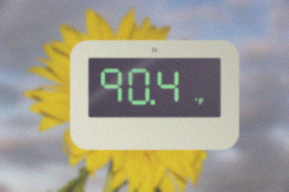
{"value": 90.4, "unit": "°F"}
